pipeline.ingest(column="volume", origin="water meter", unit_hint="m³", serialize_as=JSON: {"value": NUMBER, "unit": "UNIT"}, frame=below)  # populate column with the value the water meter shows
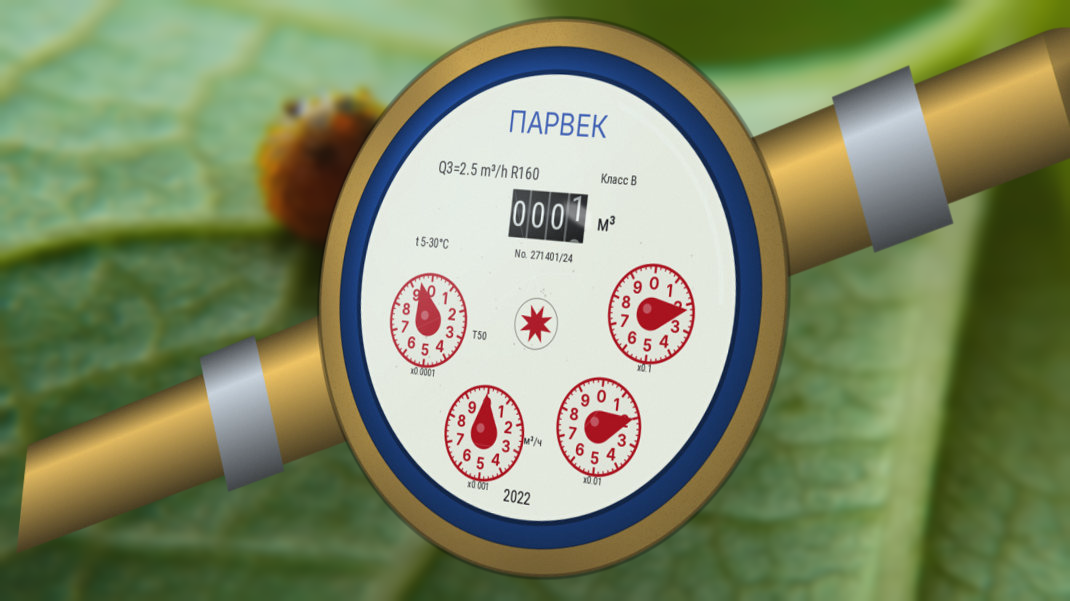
{"value": 1.2199, "unit": "m³"}
